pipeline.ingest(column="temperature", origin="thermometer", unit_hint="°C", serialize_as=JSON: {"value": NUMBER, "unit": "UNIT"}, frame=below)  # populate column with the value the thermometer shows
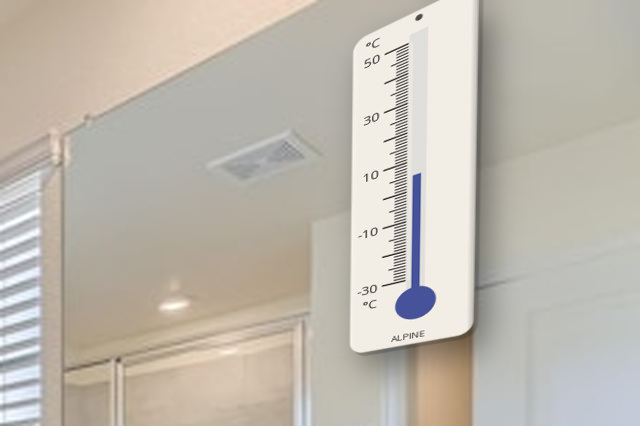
{"value": 5, "unit": "°C"}
